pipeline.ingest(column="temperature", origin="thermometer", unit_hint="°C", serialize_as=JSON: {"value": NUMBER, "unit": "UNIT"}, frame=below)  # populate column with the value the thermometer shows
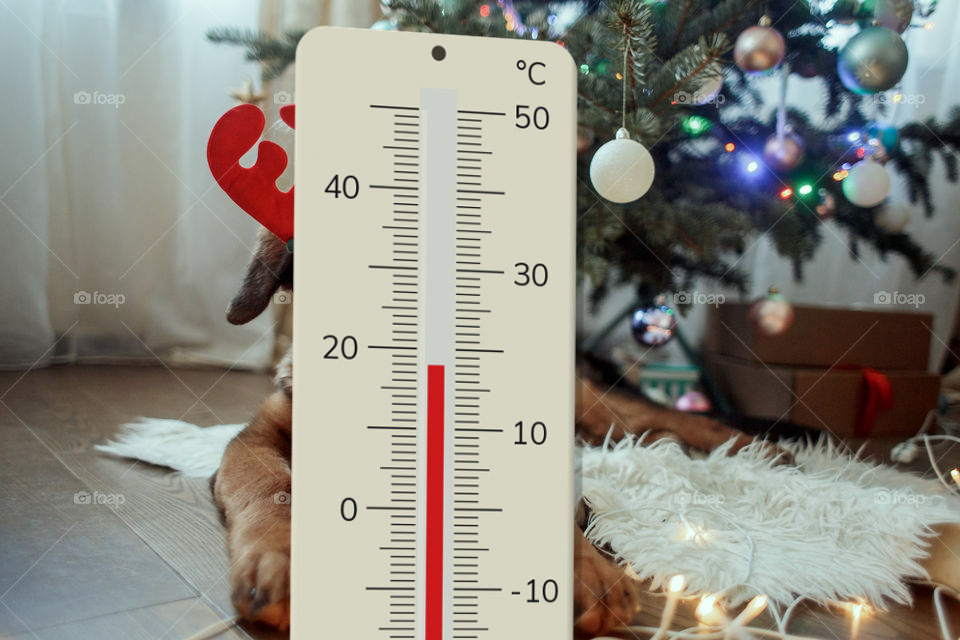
{"value": 18, "unit": "°C"}
